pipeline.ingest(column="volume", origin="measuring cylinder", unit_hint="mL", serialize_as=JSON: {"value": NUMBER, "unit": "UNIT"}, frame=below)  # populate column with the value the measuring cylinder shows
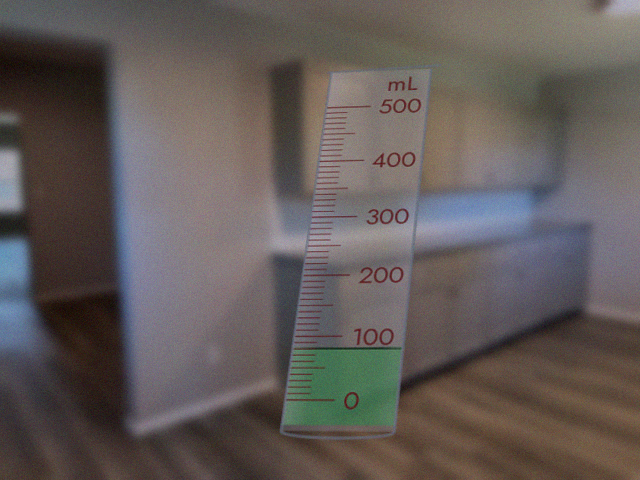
{"value": 80, "unit": "mL"}
